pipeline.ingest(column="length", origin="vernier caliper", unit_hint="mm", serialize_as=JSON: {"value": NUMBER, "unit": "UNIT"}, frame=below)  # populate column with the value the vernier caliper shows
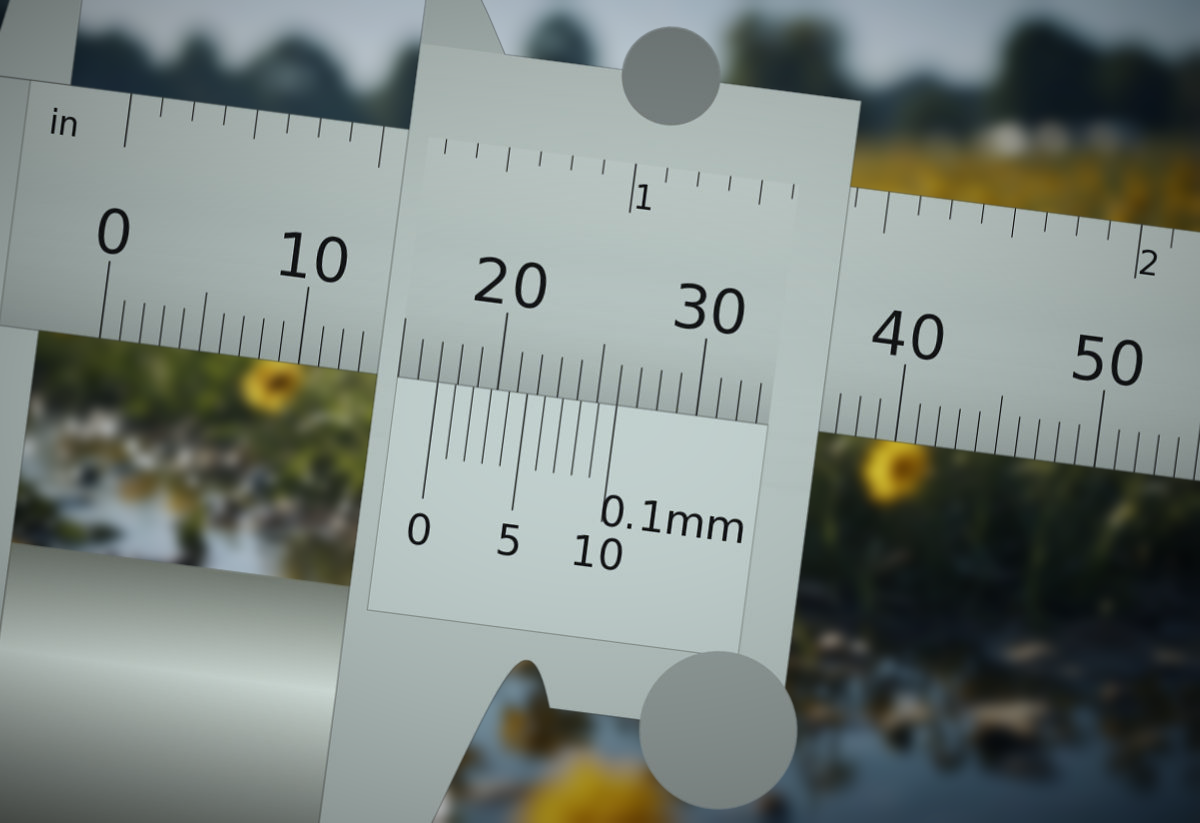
{"value": 17.0, "unit": "mm"}
